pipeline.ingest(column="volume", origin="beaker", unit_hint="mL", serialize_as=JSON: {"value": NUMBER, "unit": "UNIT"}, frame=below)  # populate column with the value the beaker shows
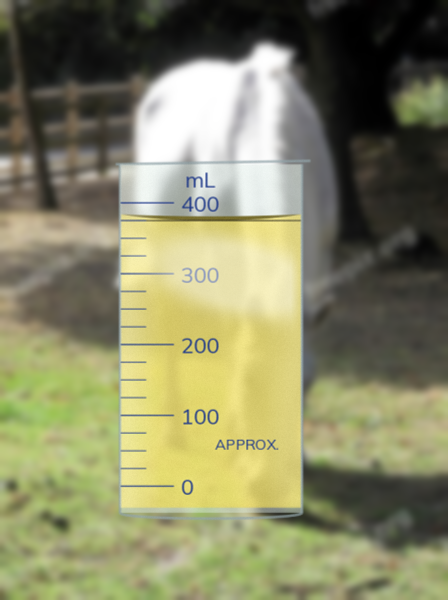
{"value": 375, "unit": "mL"}
